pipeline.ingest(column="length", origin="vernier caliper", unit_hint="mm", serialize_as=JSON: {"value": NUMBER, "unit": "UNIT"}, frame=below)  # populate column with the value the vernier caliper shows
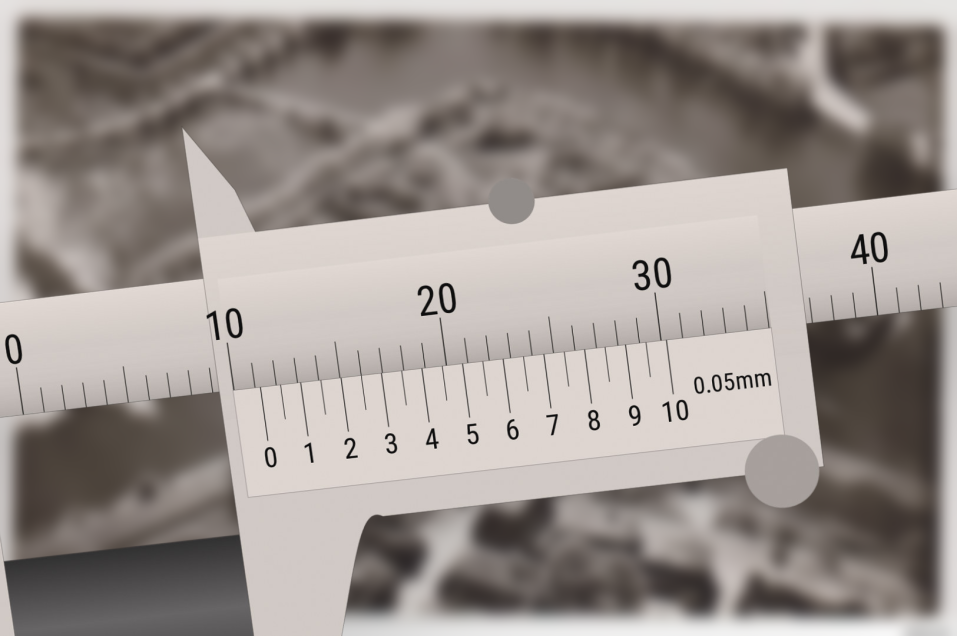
{"value": 11.25, "unit": "mm"}
